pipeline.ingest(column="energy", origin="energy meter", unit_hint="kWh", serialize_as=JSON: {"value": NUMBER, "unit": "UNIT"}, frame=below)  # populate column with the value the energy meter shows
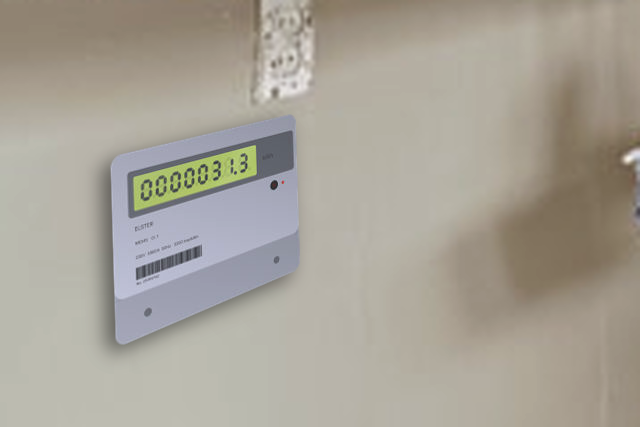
{"value": 31.3, "unit": "kWh"}
